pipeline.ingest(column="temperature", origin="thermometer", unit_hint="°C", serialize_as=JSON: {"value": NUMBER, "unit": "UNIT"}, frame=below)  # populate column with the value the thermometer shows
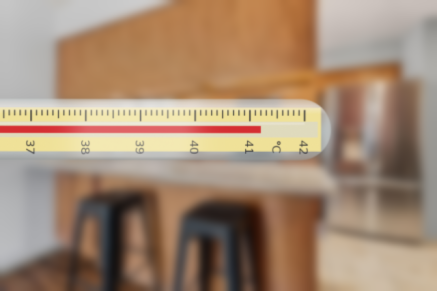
{"value": 41.2, "unit": "°C"}
